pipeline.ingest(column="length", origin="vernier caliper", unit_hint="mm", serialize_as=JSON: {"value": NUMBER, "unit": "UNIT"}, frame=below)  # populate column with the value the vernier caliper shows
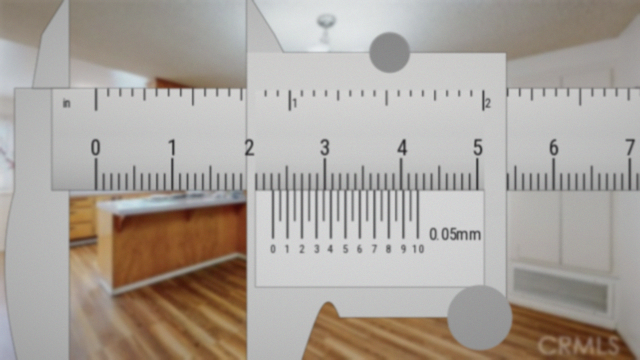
{"value": 23.2, "unit": "mm"}
